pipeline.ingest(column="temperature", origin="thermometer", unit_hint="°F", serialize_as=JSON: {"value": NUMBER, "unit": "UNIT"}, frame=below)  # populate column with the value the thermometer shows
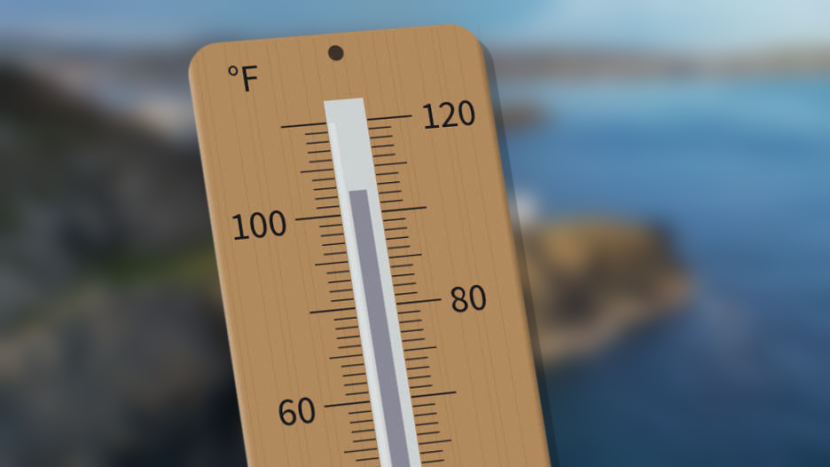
{"value": 105, "unit": "°F"}
